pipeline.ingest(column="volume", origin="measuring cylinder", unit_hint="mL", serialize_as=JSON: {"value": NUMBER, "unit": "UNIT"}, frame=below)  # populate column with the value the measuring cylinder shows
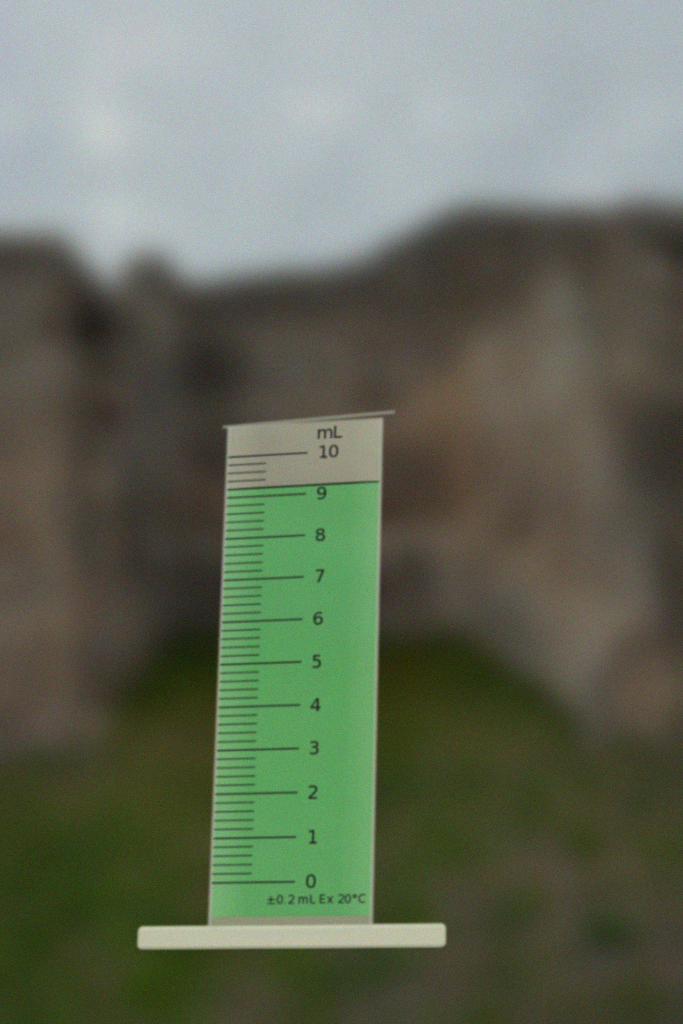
{"value": 9.2, "unit": "mL"}
